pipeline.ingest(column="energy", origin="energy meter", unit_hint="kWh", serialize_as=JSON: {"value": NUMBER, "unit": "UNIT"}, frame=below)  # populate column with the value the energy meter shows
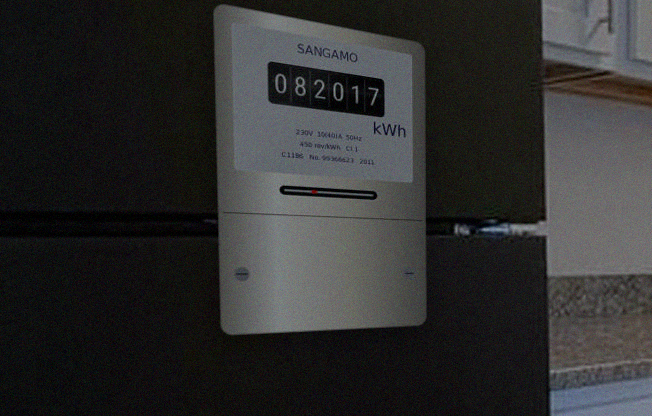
{"value": 82017, "unit": "kWh"}
